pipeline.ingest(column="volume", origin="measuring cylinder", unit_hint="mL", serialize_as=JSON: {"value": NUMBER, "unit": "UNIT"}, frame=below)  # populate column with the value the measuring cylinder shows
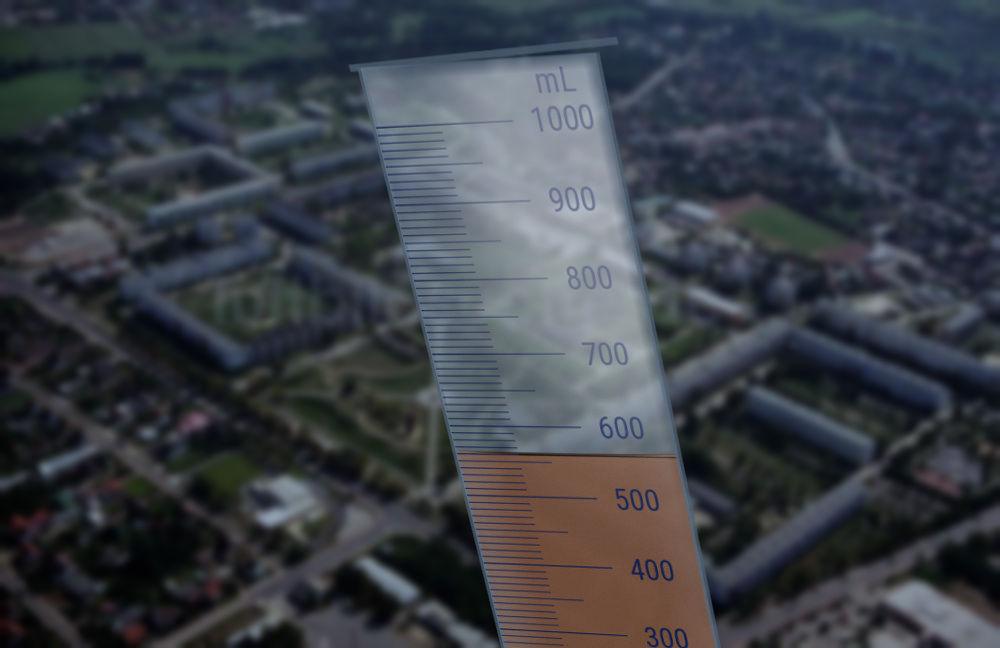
{"value": 560, "unit": "mL"}
